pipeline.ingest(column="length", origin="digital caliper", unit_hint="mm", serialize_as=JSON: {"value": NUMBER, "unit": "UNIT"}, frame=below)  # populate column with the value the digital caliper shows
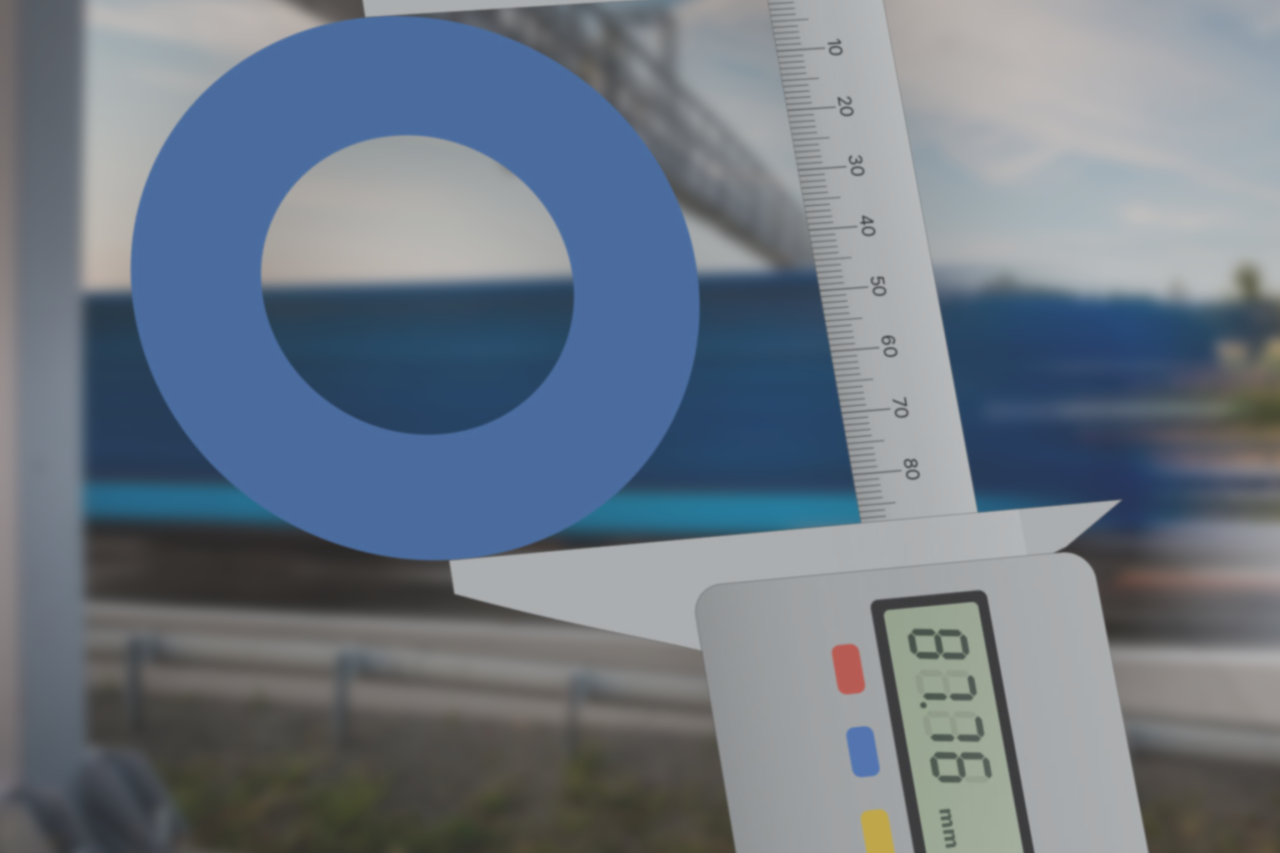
{"value": 87.76, "unit": "mm"}
